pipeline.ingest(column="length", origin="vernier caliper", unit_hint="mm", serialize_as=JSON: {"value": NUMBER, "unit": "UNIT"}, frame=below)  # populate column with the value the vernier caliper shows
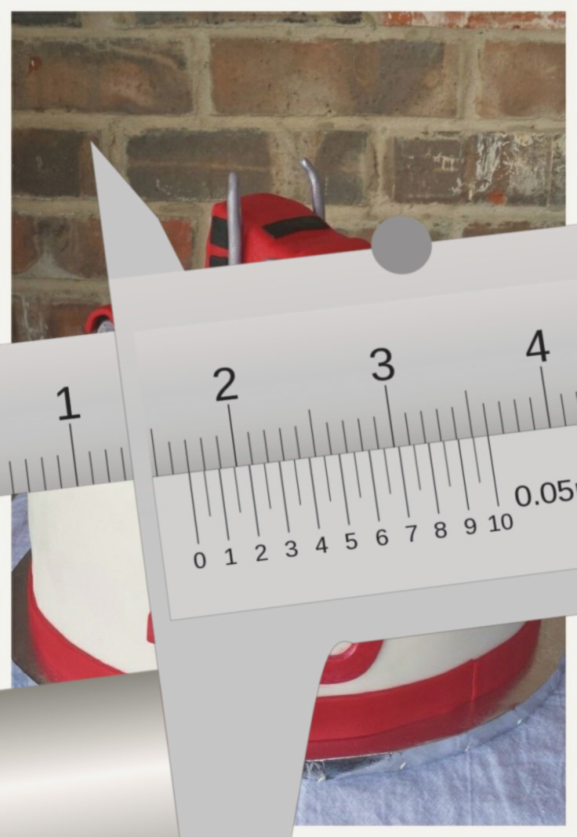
{"value": 17.0, "unit": "mm"}
